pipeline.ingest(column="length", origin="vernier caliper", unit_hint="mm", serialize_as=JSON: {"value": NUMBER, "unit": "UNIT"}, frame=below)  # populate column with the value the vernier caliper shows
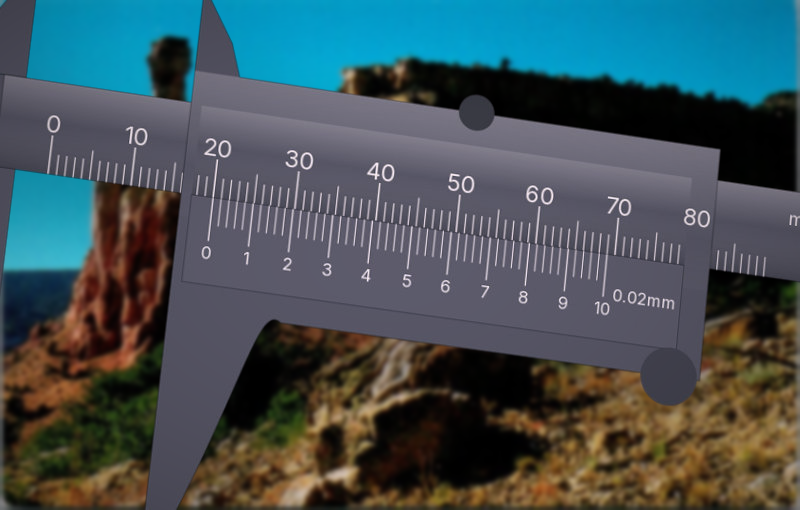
{"value": 20.0, "unit": "mm"}
